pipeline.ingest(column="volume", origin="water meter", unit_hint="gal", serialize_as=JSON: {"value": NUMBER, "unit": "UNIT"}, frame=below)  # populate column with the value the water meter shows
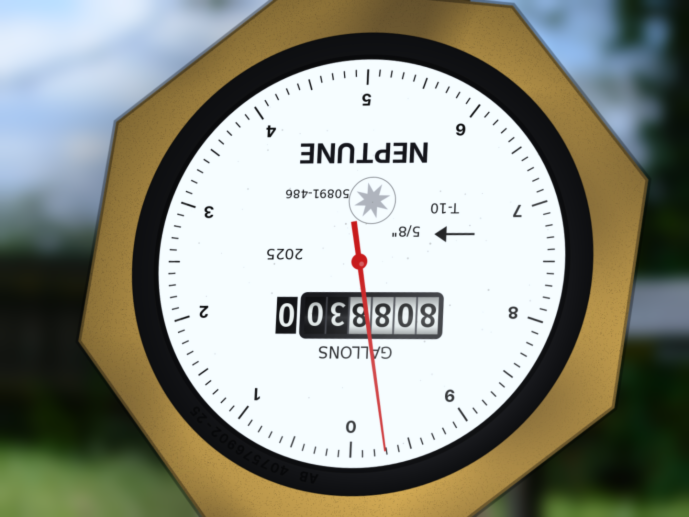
{"value": 8088299.7, "unit": "gal"}
